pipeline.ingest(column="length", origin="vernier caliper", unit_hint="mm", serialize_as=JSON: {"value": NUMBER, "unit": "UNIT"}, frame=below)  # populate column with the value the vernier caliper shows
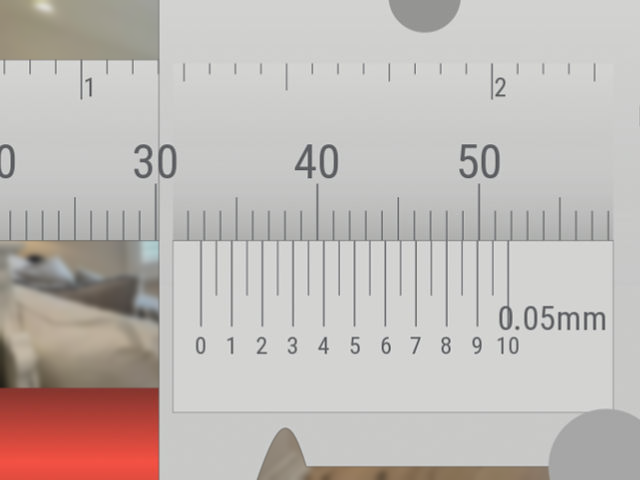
{"value": 32.8, "unit": "mm"}
